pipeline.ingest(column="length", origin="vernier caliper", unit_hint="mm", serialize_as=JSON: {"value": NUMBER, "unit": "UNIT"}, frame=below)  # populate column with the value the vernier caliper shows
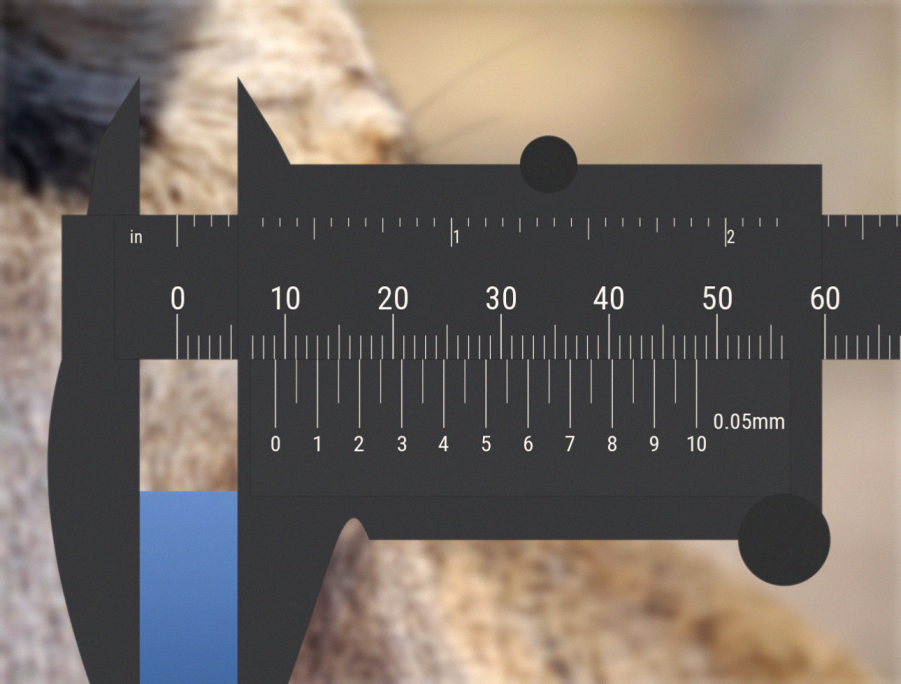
{"value": 9.1, "unit": "mm"}
